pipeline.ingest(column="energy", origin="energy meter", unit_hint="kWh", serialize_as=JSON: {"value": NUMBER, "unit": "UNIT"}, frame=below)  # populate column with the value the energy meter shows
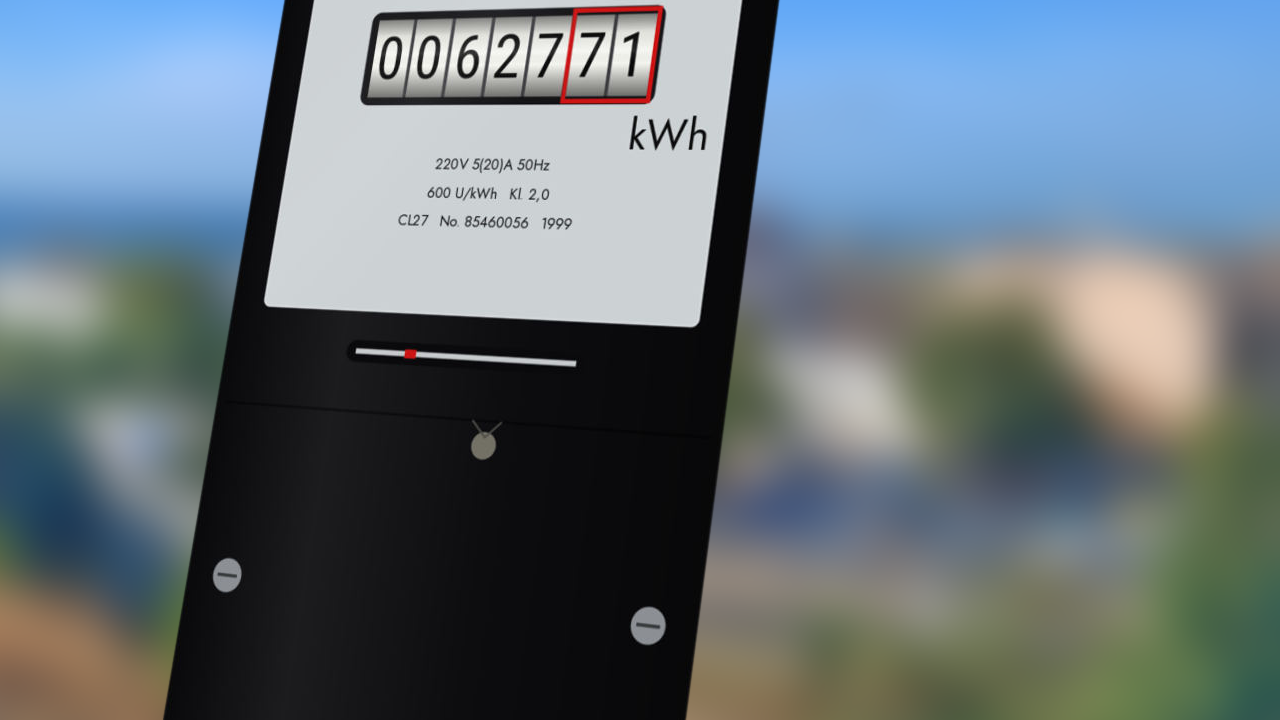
{"value": 627.71, "unit": "kWh"}
